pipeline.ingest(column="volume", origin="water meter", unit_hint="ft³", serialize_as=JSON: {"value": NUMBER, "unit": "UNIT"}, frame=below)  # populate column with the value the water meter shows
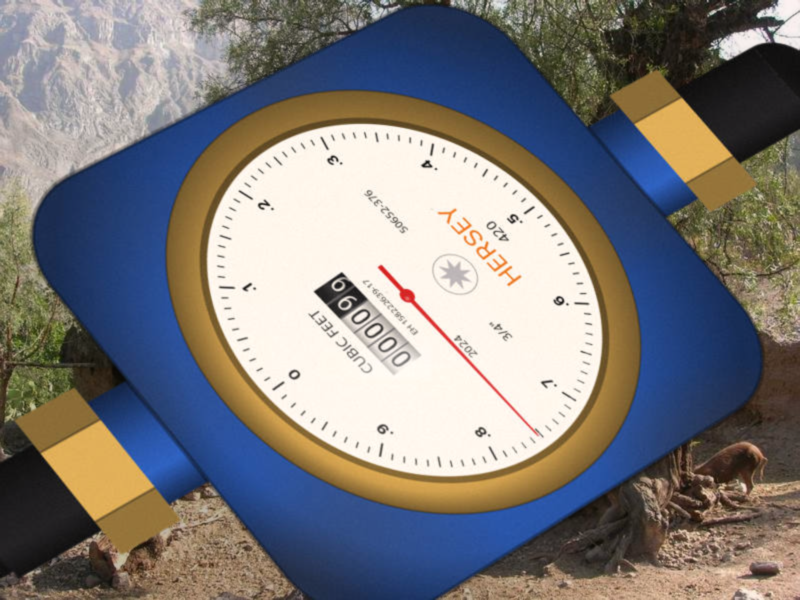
{"value": 98.75, "unit": "ft³"}
